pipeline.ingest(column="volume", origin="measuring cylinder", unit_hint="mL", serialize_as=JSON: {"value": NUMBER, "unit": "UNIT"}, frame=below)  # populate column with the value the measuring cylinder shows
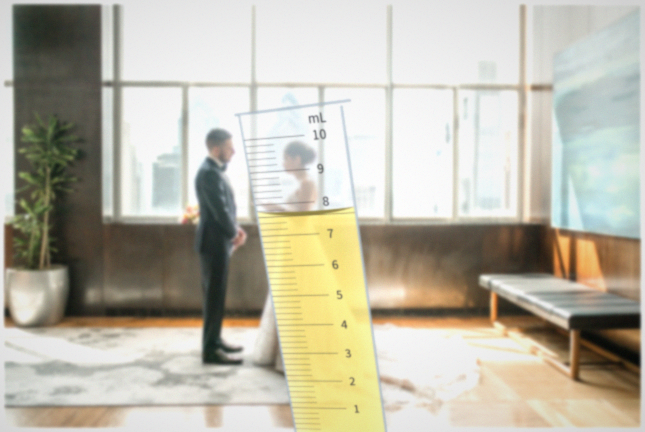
{"value": 7.6, "unit": "mL"}
